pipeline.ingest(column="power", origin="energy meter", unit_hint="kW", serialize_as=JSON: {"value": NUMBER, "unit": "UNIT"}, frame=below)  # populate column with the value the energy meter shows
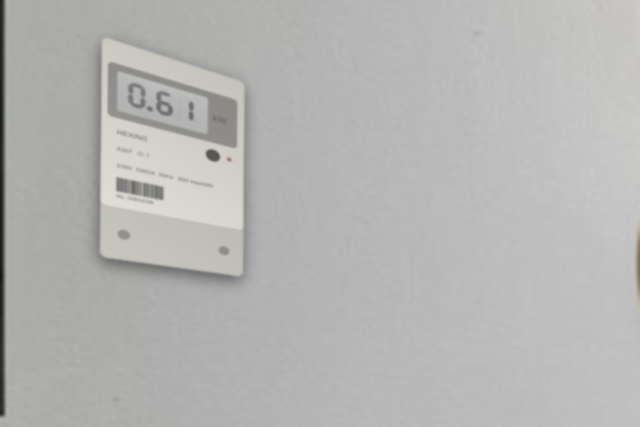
{"value": 0.61, "unit": "kW"}
